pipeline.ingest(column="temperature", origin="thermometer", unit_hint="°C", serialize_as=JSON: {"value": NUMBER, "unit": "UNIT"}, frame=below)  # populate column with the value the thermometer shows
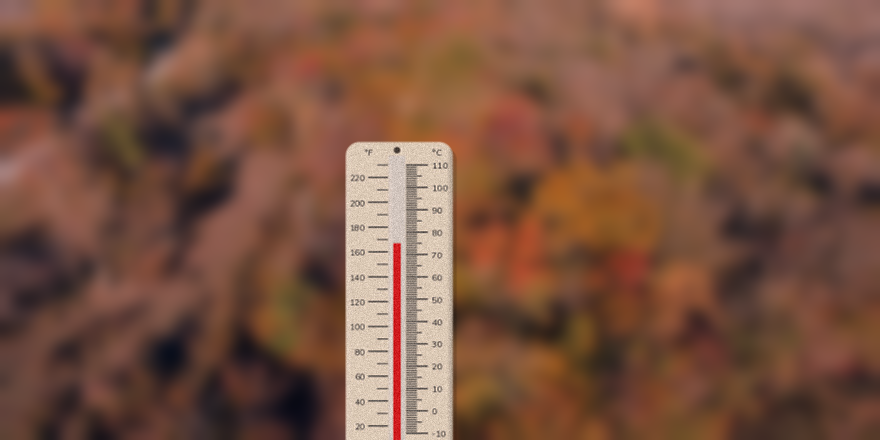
{"value": 75, "unit": "°C"}
